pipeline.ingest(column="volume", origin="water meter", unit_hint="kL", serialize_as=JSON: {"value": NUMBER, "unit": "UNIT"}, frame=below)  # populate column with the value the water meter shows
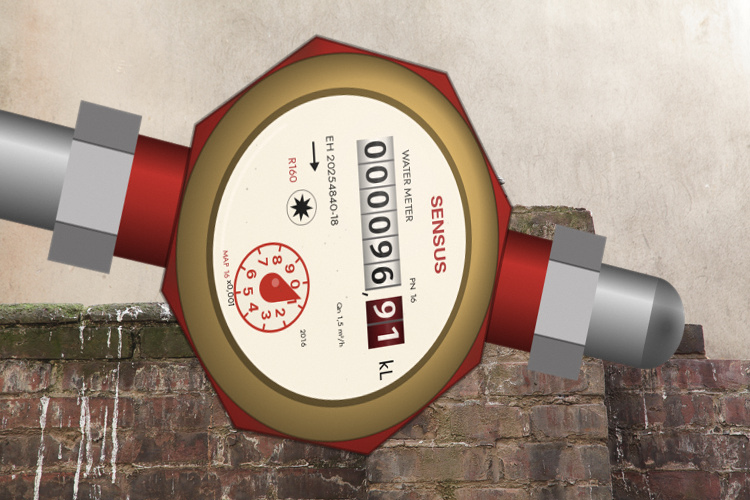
{"value": 96.910, "unit": "kL"}
